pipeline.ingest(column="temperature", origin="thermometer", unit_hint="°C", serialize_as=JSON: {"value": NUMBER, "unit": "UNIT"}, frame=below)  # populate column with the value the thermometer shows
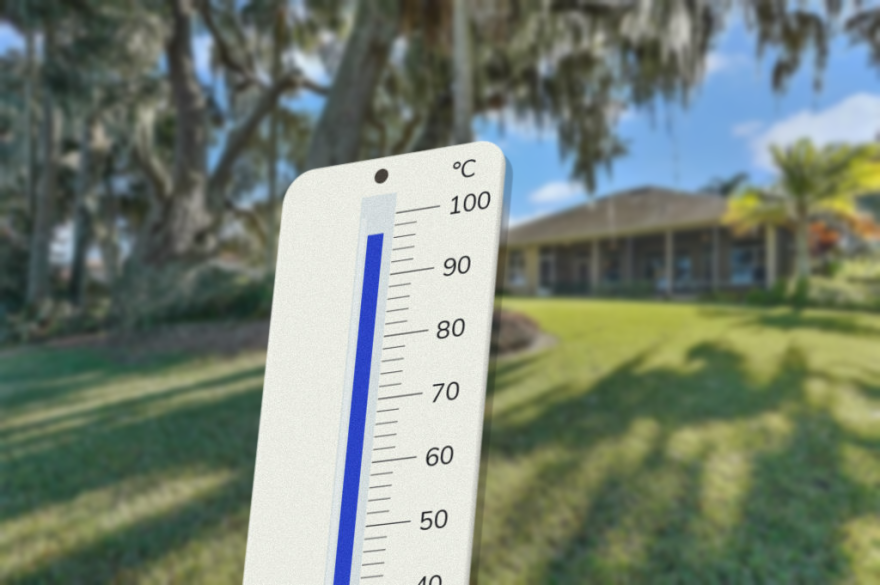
{"value": 97, "unit": "°C"}
